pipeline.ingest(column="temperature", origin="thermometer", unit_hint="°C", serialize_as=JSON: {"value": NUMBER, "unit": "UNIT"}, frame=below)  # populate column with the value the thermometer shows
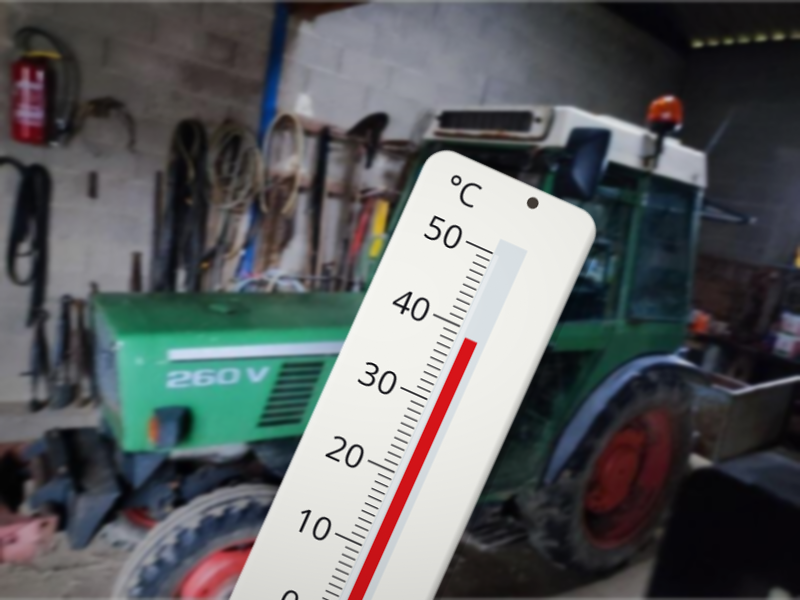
{"value": 39, "unit": "°C"}
